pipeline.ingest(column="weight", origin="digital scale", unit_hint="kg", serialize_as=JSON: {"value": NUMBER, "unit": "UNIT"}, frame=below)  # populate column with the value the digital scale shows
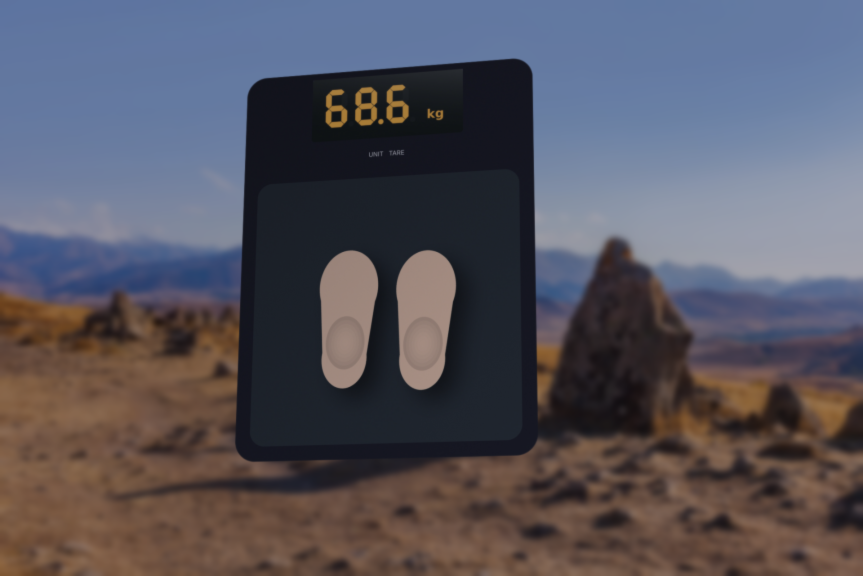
{"value": 68.6, "unit": "kg"}
